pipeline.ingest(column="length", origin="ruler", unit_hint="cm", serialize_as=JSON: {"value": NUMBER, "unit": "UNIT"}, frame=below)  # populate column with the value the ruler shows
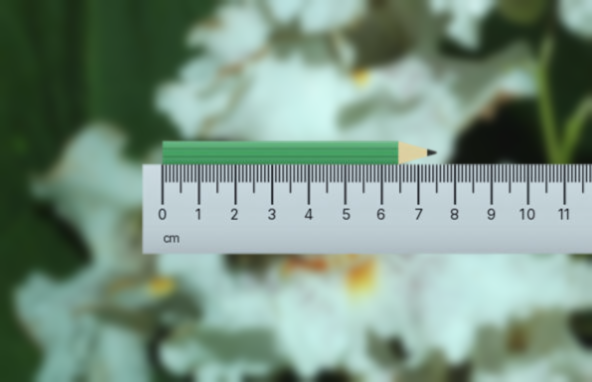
{"value": 7.5, "unit": "cm"}
